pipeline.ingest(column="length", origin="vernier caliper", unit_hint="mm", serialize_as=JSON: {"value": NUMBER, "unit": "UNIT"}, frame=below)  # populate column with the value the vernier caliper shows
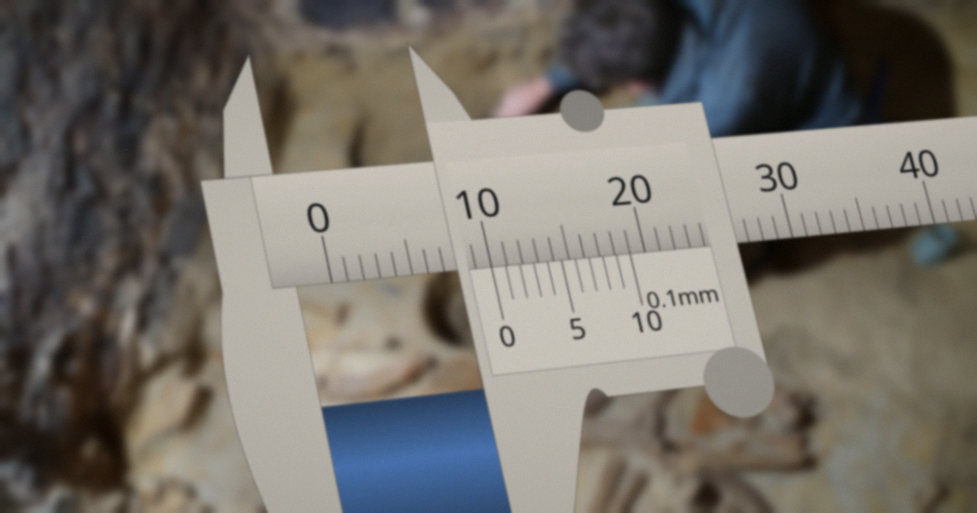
{"value": 10.0, "unit": "mm"}
